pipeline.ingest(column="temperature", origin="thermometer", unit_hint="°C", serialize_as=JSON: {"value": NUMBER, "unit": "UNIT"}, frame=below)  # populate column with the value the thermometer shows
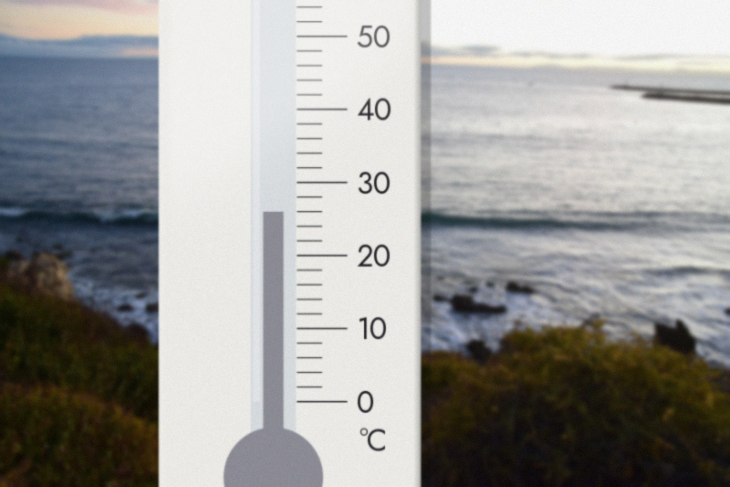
{"value": 26, "unit": "°C"}
